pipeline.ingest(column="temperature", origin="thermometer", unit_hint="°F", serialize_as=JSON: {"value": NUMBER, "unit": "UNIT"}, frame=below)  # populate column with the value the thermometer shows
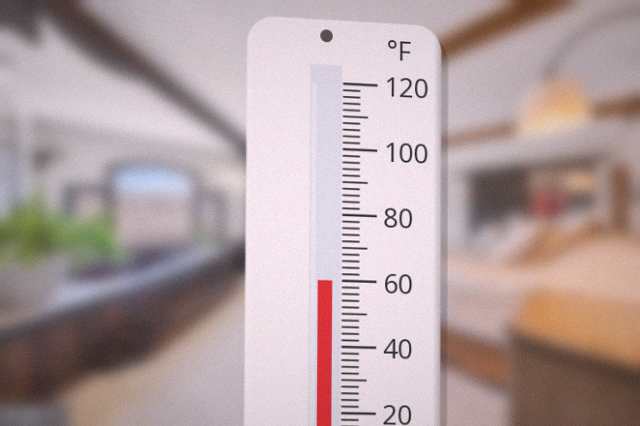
{"value": 60, "unit": "°F"}
